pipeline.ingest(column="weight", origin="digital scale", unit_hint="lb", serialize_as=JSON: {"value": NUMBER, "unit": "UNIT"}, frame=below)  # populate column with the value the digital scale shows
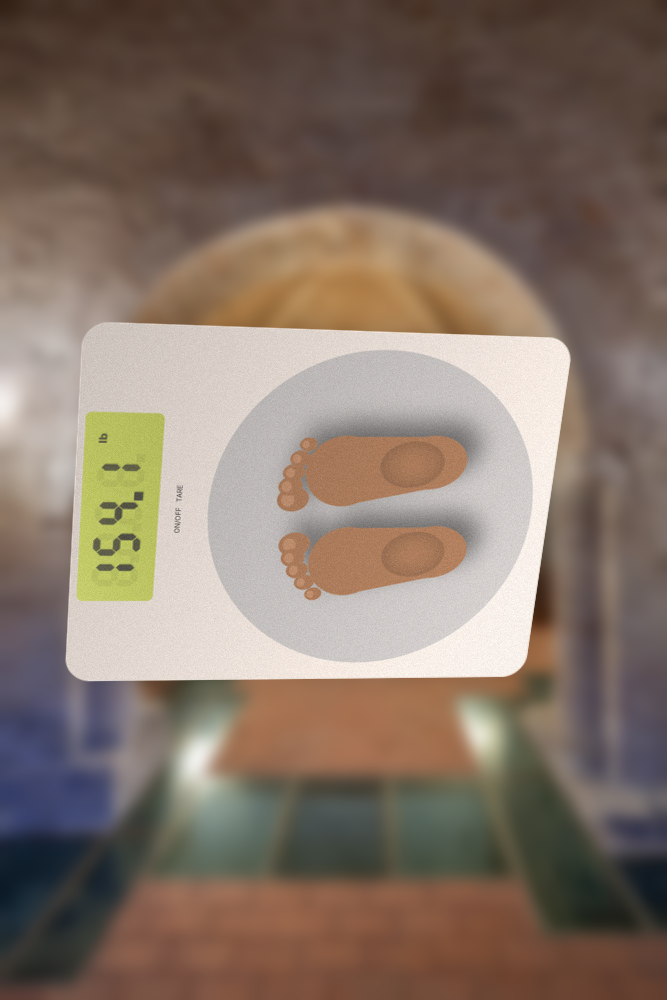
{"value": 154.1, "unit": "lb"}
